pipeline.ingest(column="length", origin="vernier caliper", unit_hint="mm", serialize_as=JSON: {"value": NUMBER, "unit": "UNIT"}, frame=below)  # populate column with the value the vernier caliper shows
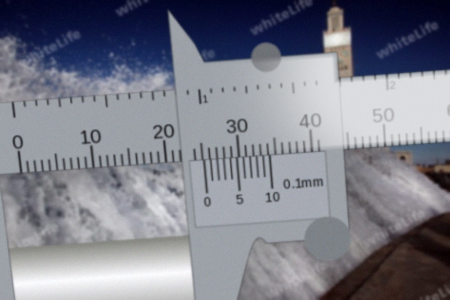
{"value": 25.2, "unit": "mm"}
